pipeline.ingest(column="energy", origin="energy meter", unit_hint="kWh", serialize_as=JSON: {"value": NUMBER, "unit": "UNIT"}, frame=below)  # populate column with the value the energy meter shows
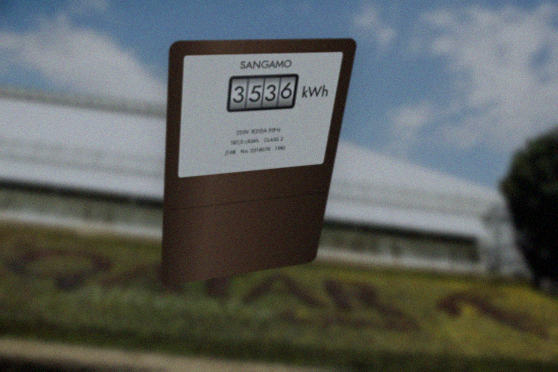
{"value": 3536, "unit": "kWh"}
